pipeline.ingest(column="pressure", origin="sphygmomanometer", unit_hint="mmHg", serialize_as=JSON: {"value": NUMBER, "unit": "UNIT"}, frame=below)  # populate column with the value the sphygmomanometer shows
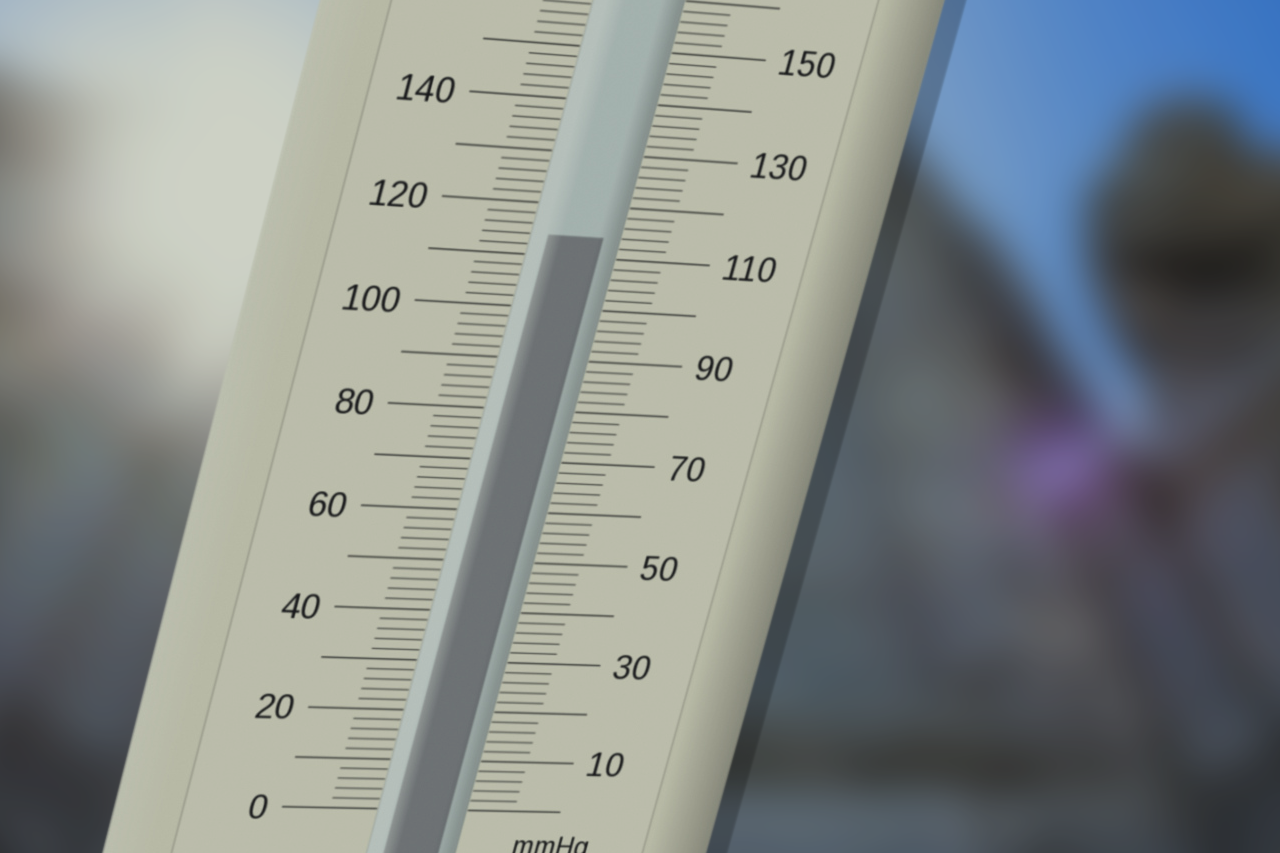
{"value": 114, "unit": "mmHg"}
